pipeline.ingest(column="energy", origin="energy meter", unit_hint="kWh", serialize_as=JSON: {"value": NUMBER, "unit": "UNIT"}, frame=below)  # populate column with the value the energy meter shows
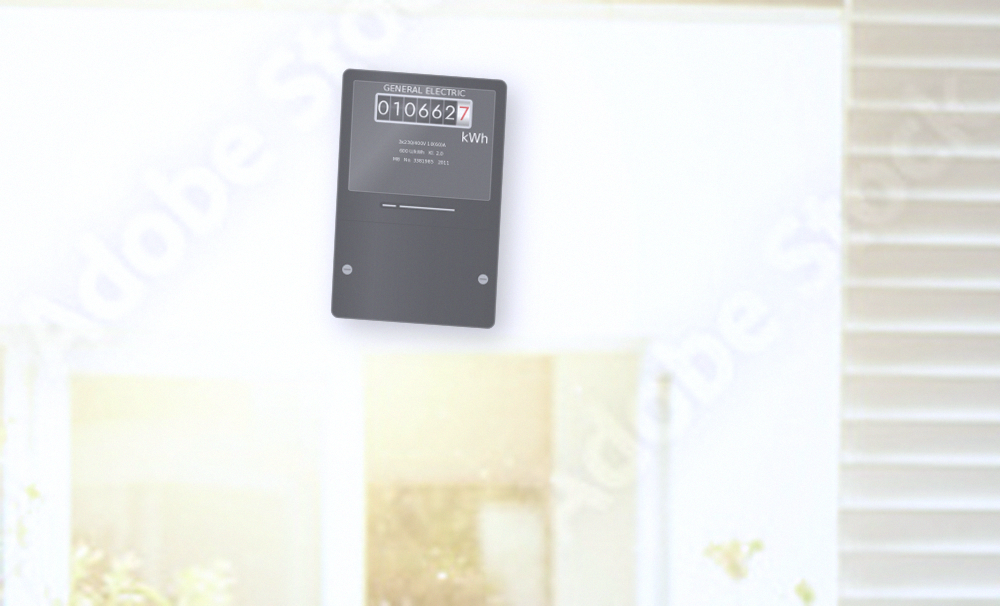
{"value": 10662.7, "unit": "kWh"}
